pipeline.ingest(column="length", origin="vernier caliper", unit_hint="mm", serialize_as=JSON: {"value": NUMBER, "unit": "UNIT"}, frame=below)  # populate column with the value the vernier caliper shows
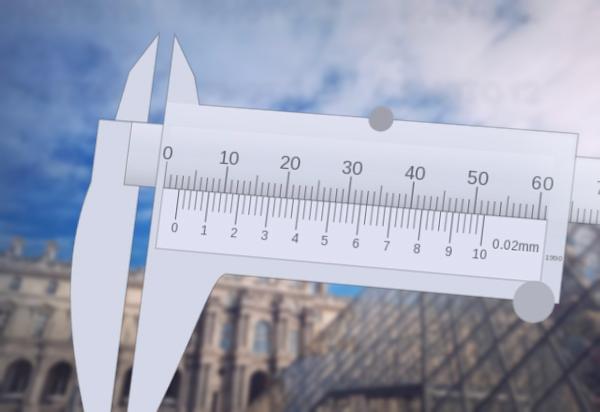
{"value": 2.6, "unit": "mm"}
